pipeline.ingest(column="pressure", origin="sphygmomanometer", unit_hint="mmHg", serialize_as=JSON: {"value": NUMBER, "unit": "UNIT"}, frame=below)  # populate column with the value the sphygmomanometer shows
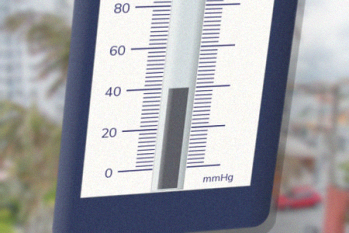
{"value": 40, "unit": "mmHg"}
